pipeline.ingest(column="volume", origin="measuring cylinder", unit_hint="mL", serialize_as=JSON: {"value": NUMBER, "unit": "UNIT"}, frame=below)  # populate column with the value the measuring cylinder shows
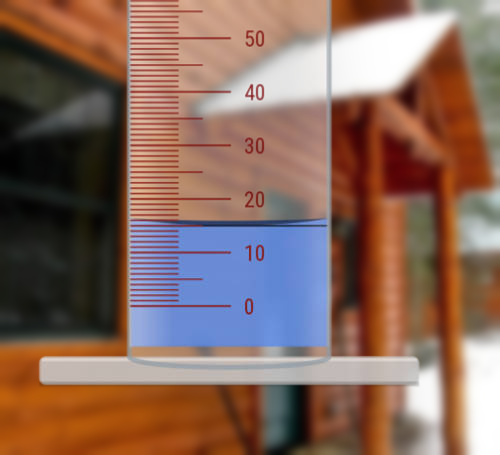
{"value": 15, "unit": "mL"}
